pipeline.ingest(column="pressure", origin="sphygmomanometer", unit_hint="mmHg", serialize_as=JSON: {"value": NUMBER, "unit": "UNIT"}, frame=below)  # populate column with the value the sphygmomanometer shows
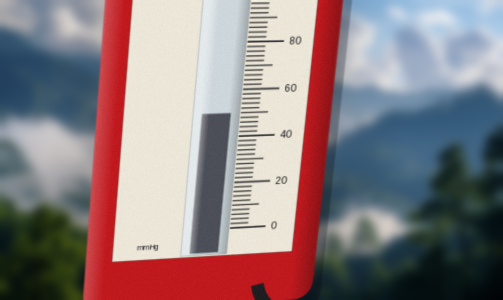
{"value": 50, "unit": "mmHg"}
